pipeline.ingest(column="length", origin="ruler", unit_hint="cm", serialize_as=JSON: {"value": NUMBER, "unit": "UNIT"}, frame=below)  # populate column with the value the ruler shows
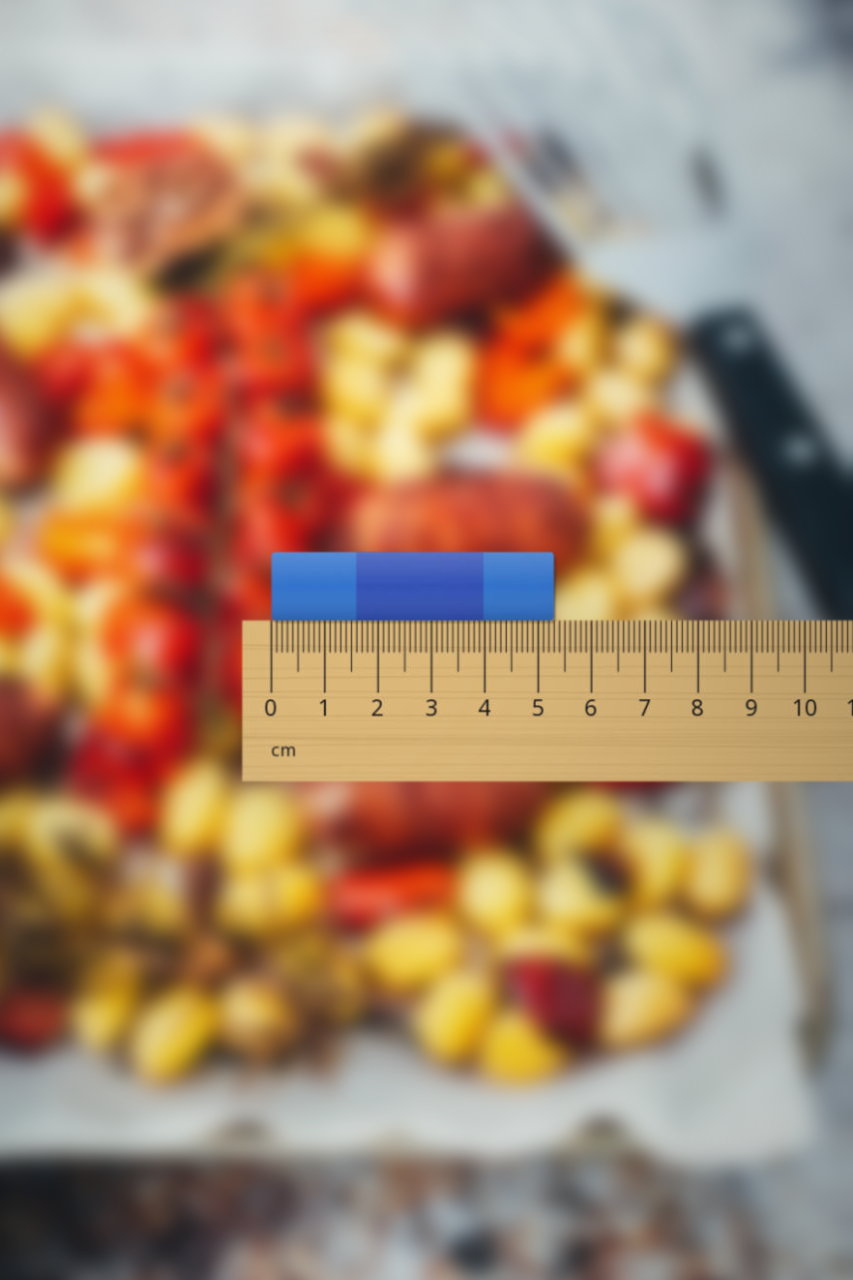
{"value": 5.3, "unit": "cm"}
